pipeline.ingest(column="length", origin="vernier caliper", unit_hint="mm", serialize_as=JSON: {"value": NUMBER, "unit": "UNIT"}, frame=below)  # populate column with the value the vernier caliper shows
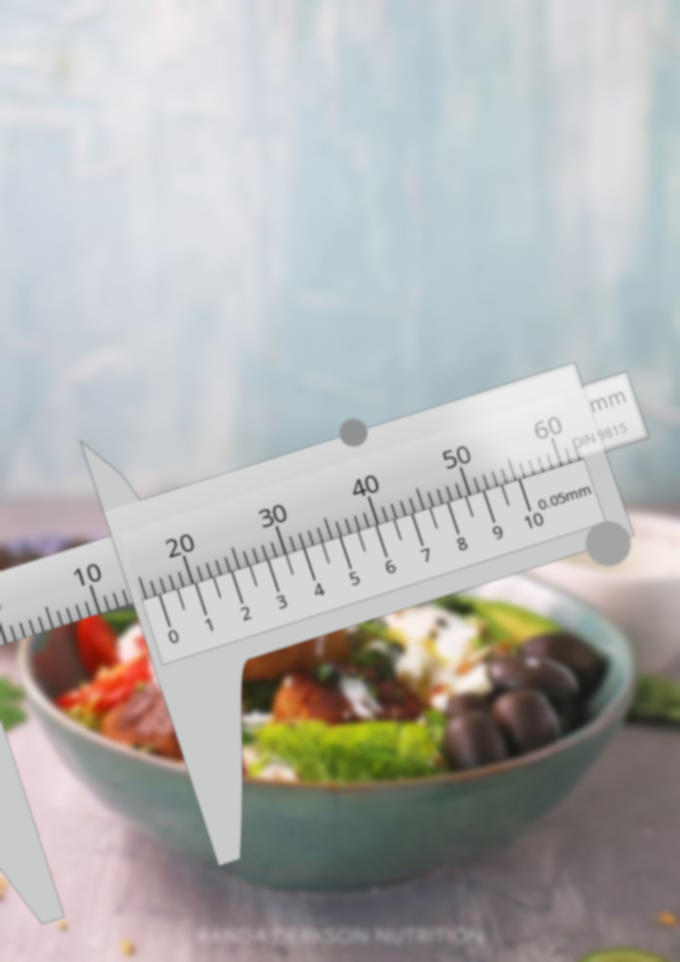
{"value": 16.4, "unit": "mm"}
